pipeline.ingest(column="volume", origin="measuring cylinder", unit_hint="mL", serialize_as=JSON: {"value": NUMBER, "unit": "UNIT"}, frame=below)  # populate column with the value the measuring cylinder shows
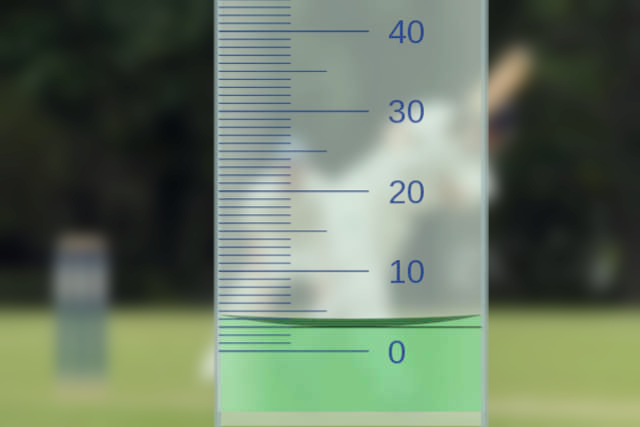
{"value": 3, "unit": "mL"}
